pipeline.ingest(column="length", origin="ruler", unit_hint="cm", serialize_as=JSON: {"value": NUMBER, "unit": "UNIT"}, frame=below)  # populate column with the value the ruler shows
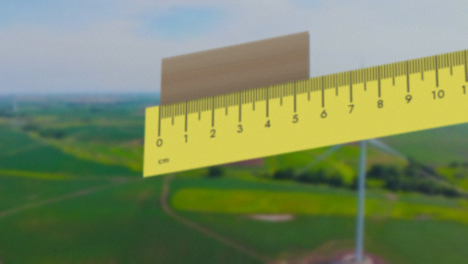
{"value": 5.5, "unit": "cm"}
